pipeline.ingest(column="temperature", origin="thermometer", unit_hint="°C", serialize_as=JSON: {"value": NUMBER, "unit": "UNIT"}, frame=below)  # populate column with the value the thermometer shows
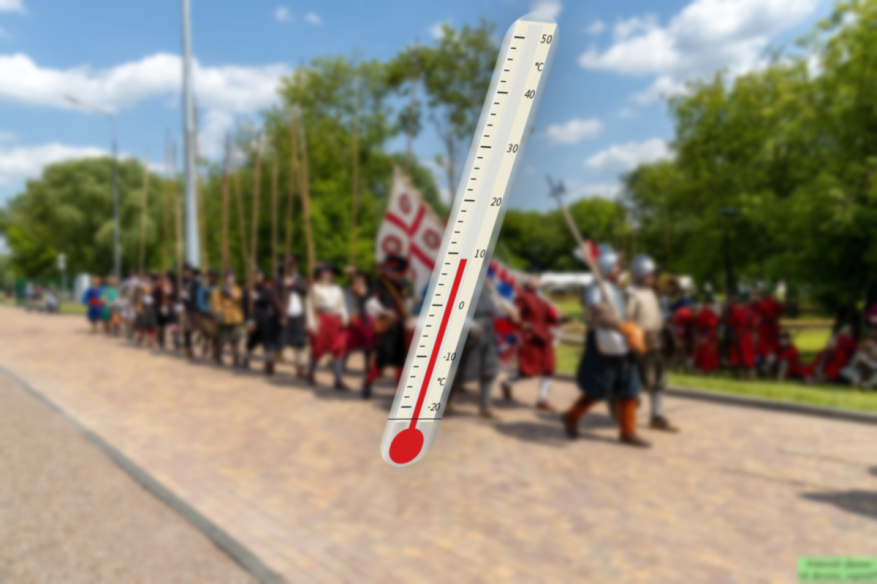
{"value": 9, "unit": "°C"}
